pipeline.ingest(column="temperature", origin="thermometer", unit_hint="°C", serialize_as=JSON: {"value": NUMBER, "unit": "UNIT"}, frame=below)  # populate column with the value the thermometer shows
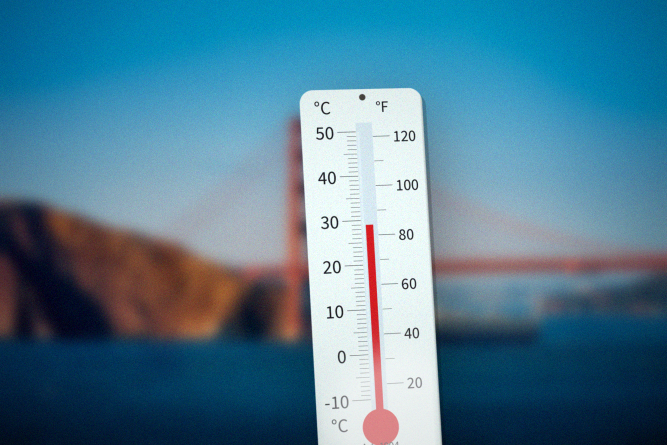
{"value": 29, "unit": "°C"}
